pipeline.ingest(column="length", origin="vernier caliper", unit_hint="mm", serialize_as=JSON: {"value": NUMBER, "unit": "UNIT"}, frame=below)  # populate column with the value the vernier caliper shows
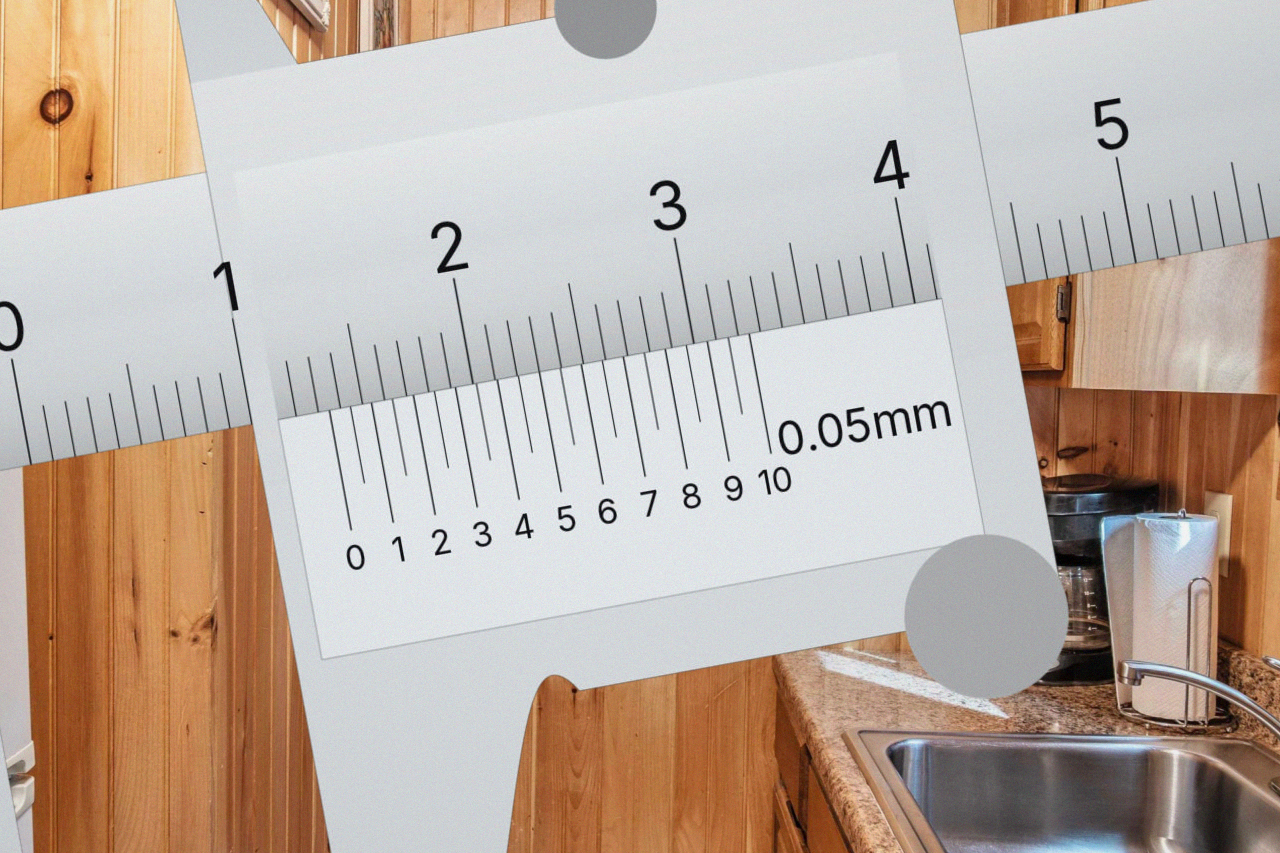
{"value": 13.5, "unit": "mm"}
